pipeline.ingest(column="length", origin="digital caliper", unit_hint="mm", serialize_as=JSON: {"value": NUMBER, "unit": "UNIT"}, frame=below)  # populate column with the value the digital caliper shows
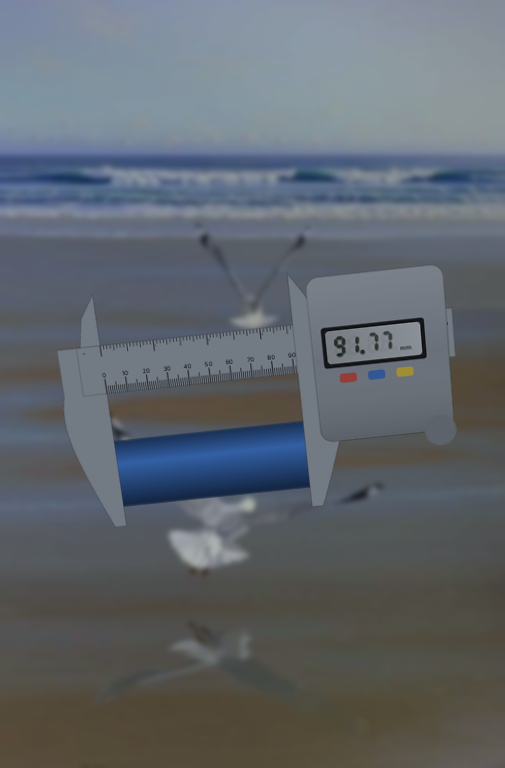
{"value": 91.77, "unit": "mm"}
